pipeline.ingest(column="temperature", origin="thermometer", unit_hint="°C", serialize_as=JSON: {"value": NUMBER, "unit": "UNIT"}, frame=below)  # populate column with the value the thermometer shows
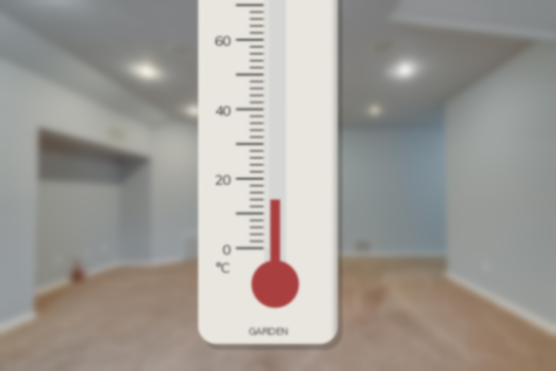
{"value": 14, "unit": "°C"}
